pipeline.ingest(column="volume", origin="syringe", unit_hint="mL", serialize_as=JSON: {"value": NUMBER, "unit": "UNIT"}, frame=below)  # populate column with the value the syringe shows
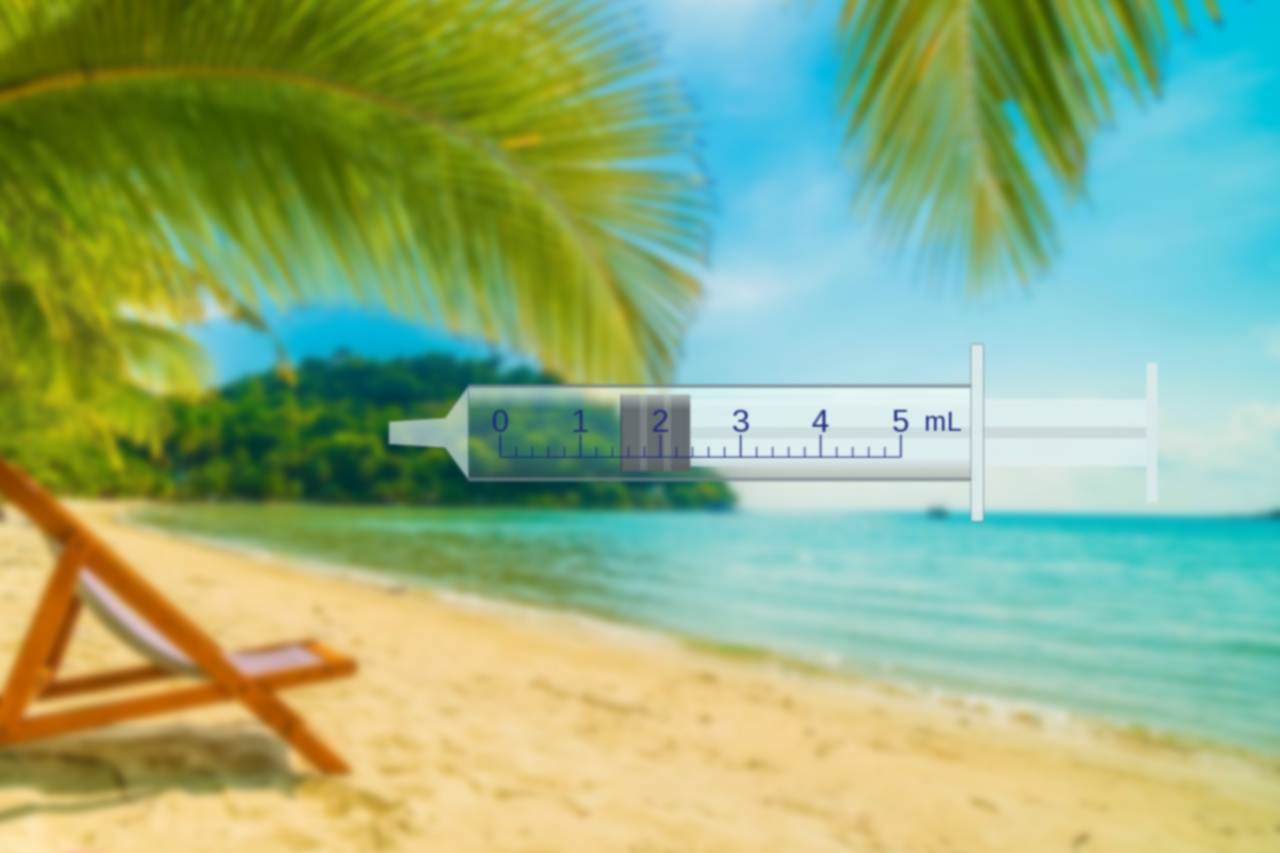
{"value": 1.5, "unit": "mL"}
